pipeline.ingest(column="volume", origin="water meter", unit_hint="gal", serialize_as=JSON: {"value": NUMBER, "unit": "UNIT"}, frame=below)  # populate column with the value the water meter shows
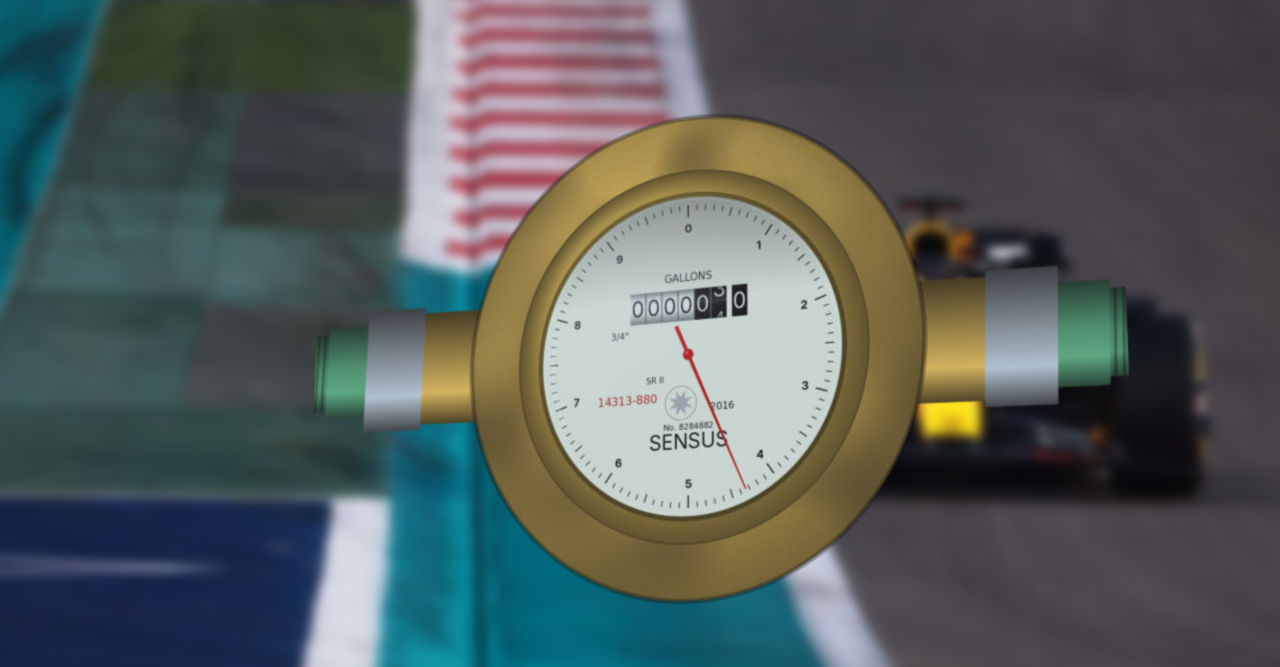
{"value": 34.3, "unit": "gal"}
